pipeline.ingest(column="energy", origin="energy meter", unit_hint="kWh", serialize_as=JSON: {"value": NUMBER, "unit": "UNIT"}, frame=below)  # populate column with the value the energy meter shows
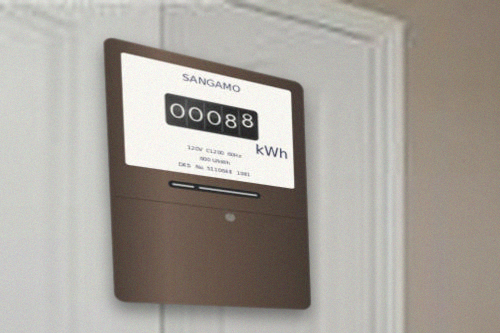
{"value": 88, "unit": "kWh"}
